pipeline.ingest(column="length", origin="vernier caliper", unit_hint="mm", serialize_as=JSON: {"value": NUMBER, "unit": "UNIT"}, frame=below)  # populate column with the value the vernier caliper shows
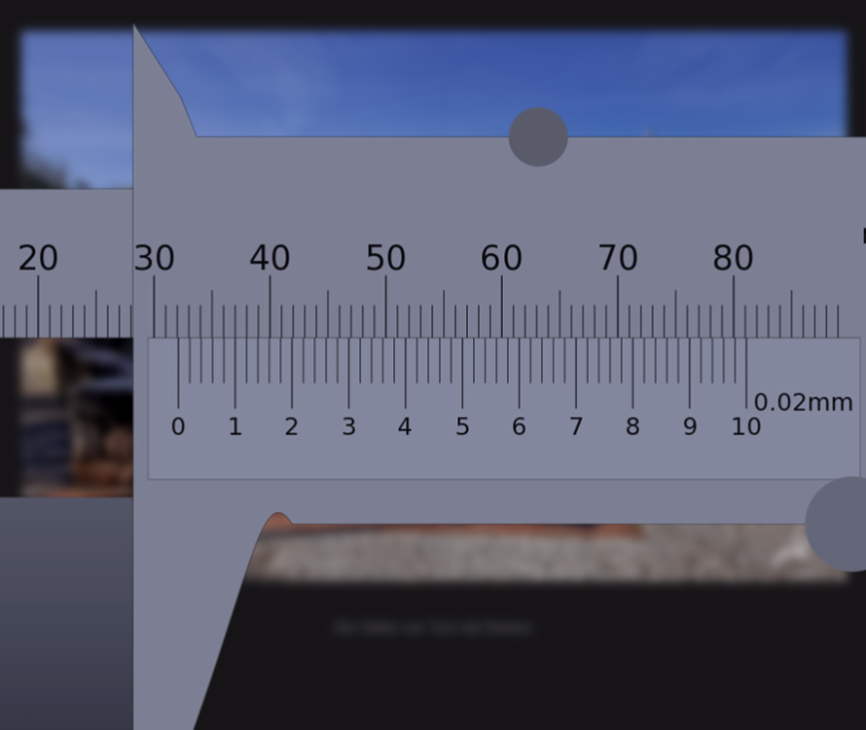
{"value": 32.1, "unit": "mm"}
